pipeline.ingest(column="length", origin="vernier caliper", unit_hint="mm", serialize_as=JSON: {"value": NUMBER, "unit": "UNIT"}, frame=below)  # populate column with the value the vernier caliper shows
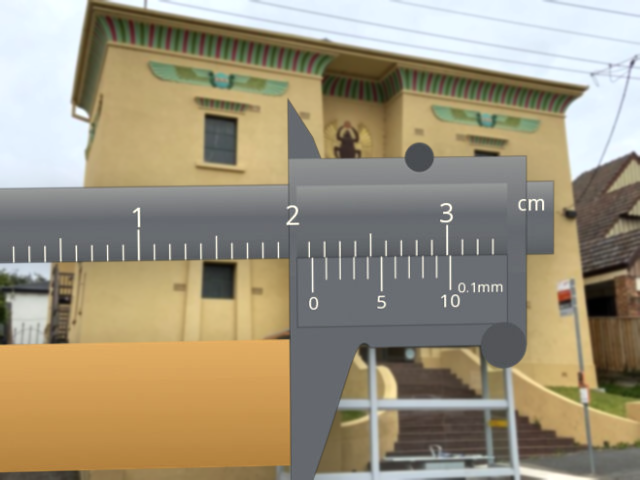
{"value": 21.2, "unit": "mm"}
